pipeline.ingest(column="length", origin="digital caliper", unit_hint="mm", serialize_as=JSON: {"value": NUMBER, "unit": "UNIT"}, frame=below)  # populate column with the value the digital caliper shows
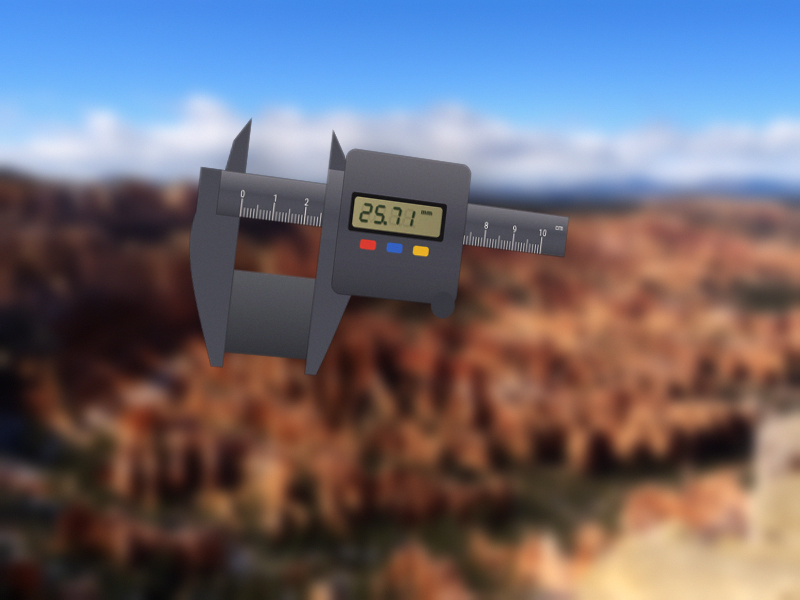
{"value": 25.71, "unit": "mm"}
